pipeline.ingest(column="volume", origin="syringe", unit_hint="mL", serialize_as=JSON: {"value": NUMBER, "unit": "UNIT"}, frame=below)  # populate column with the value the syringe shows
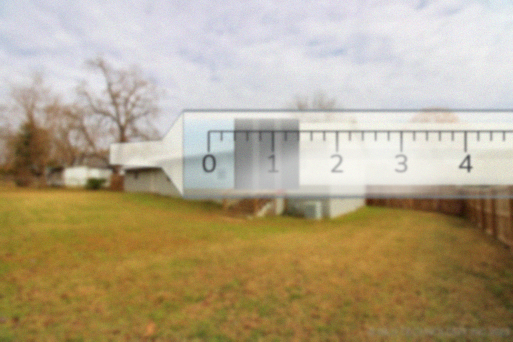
{"value": 0.4, "unit": "mL"}
